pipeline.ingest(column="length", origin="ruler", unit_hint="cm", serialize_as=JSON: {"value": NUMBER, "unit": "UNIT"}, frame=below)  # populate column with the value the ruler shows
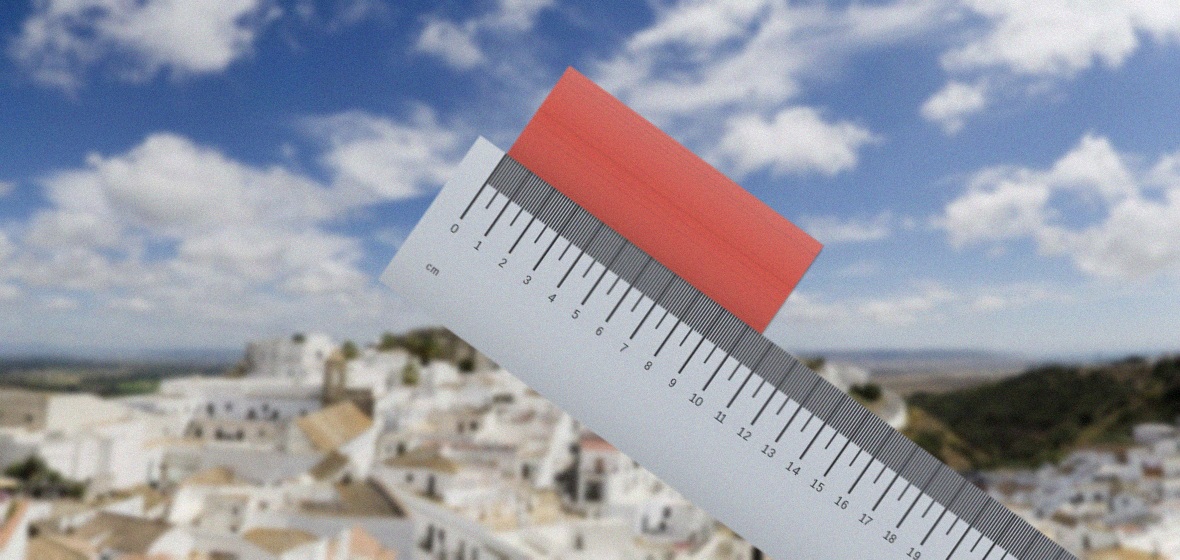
{"value": 10.5, "unit": "cm"}
